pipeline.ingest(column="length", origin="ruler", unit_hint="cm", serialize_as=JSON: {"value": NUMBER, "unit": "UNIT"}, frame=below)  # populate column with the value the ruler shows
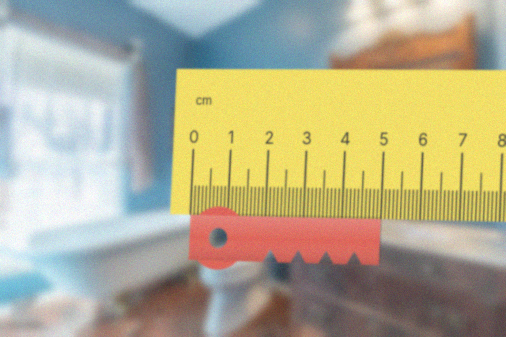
{"value": 5, "unit": "cm"}
